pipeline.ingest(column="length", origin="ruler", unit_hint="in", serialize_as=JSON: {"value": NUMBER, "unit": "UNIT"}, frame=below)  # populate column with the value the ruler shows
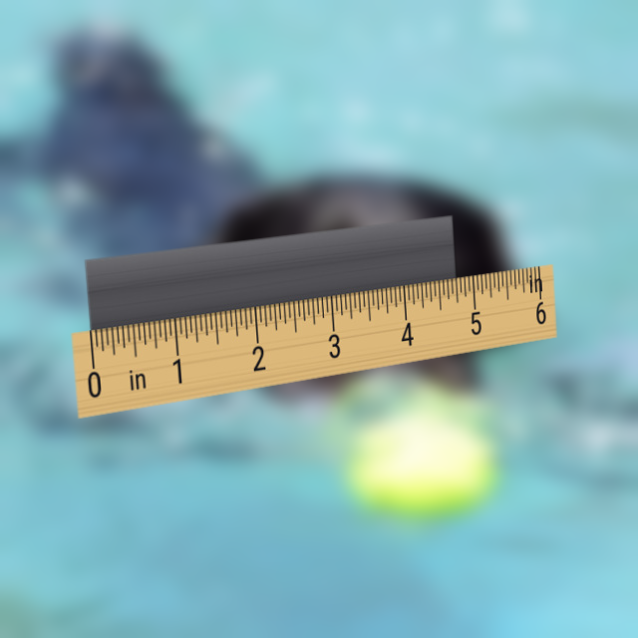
{"value": 4.75, "unit": "in"}
